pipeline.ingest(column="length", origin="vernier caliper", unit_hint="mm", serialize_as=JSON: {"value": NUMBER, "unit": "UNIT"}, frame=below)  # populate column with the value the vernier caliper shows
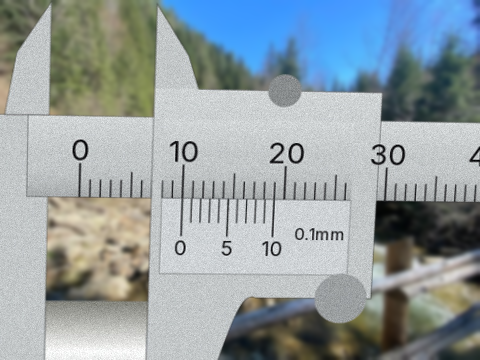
{"value": 10.0, "unit": "mm"}
